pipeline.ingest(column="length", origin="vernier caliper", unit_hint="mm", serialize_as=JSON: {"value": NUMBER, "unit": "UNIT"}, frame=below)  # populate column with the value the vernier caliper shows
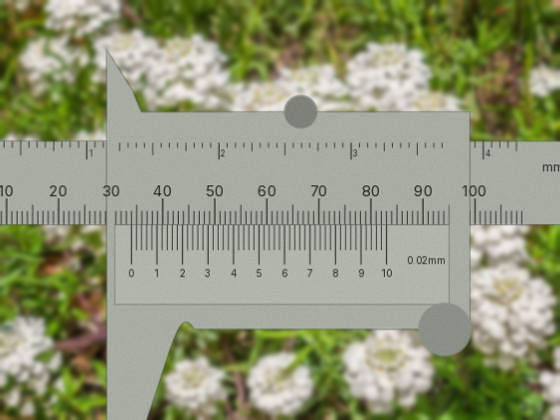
{"value": 34.0, "unit": "mm"}
